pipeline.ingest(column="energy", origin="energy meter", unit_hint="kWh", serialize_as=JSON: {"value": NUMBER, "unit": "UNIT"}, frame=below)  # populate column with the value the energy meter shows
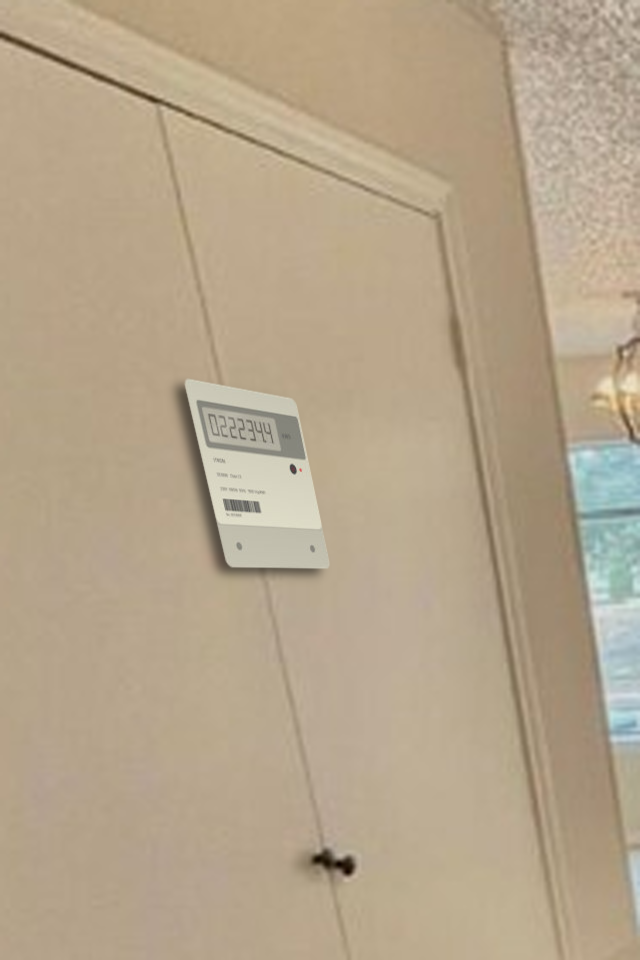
{"value": 22234.4, "unit": "kWh"}
